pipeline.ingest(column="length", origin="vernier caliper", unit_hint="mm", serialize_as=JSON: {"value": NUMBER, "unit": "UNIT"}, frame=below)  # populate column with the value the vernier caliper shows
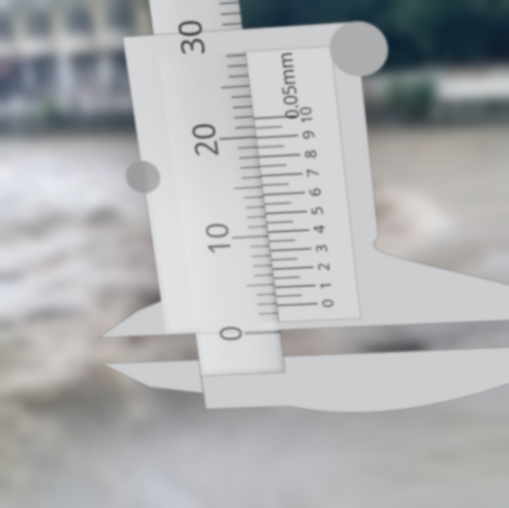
{"value": 2.8, "unit": "mm"}
